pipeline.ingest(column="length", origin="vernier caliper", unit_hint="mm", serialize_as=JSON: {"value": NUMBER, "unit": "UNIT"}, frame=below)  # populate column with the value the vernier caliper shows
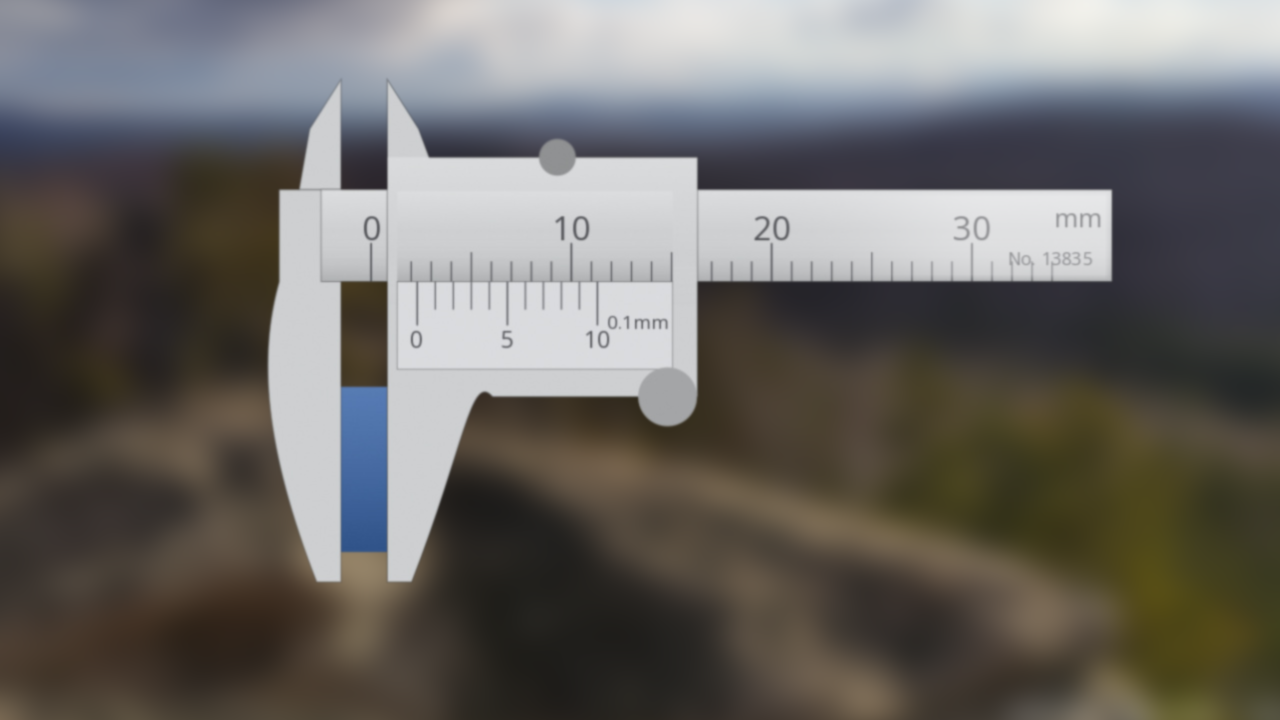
{"value": 2.3, "unit": "mm"}
